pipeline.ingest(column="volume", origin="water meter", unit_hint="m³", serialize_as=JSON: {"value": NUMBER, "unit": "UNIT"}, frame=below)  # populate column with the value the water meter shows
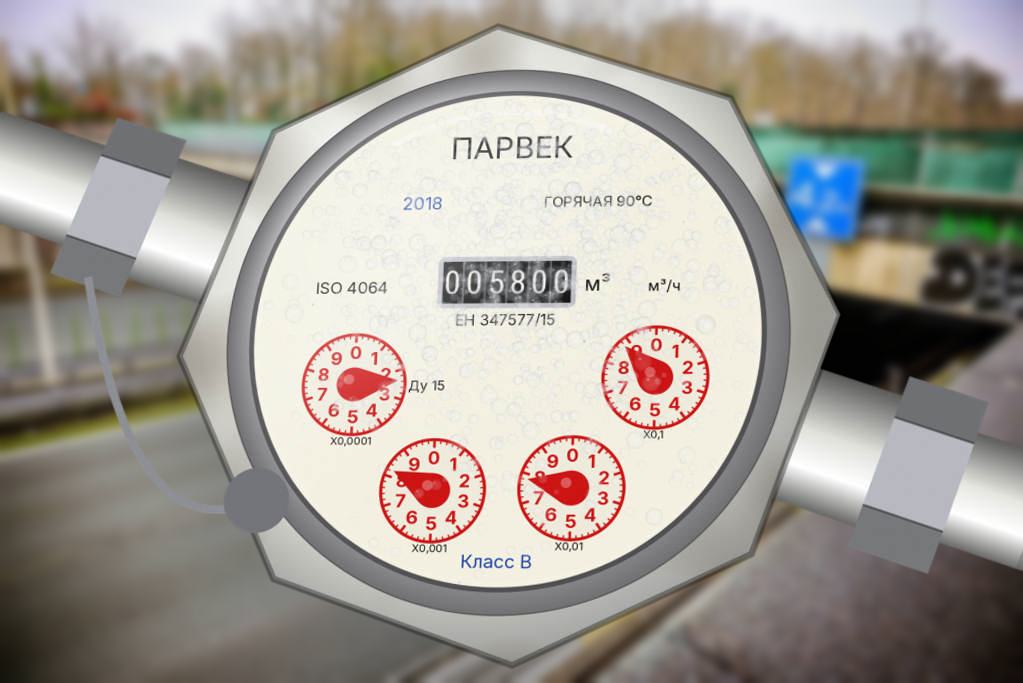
{"value": 5800.8782, "unit": "m³"}
